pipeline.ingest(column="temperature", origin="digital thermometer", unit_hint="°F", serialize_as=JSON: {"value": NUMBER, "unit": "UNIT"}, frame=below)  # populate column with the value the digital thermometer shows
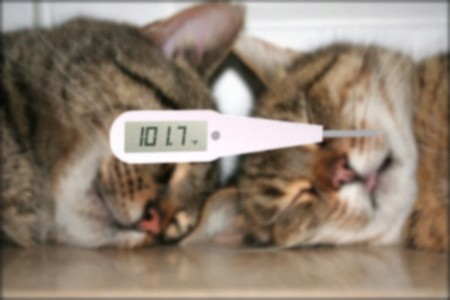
{"value": 101.7, "unit": "°F"}
